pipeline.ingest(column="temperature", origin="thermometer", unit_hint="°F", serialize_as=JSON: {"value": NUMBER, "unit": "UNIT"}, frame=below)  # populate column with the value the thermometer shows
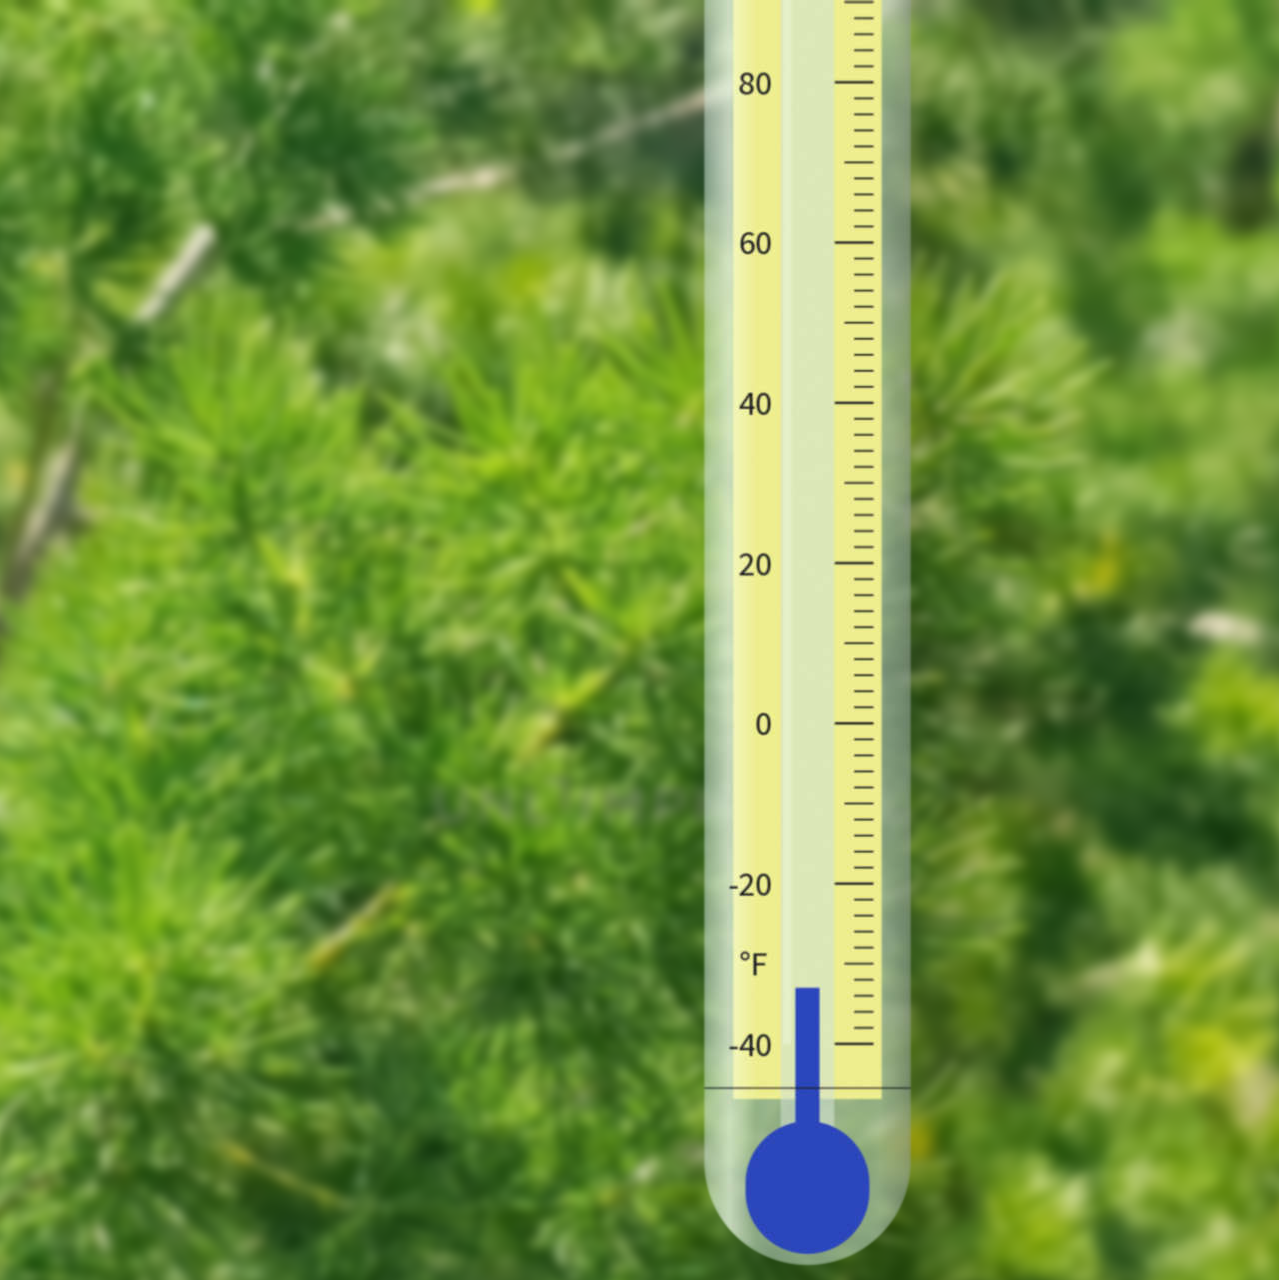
{"value": -33, "unit": "°F"}
